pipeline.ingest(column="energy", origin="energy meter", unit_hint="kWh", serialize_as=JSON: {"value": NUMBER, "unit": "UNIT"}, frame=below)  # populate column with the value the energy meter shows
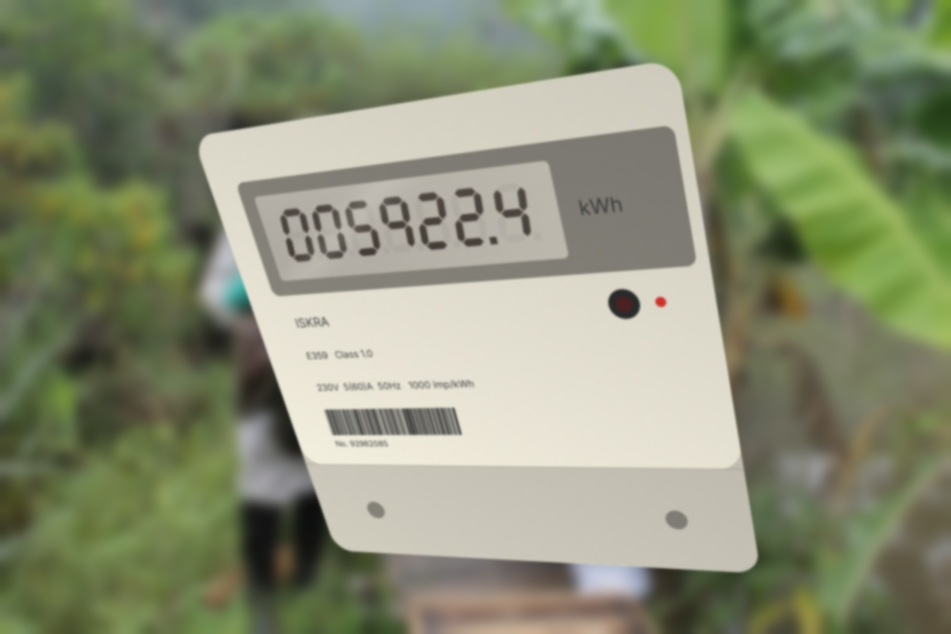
{"value": 5922.4, "unit": "kWh"}
